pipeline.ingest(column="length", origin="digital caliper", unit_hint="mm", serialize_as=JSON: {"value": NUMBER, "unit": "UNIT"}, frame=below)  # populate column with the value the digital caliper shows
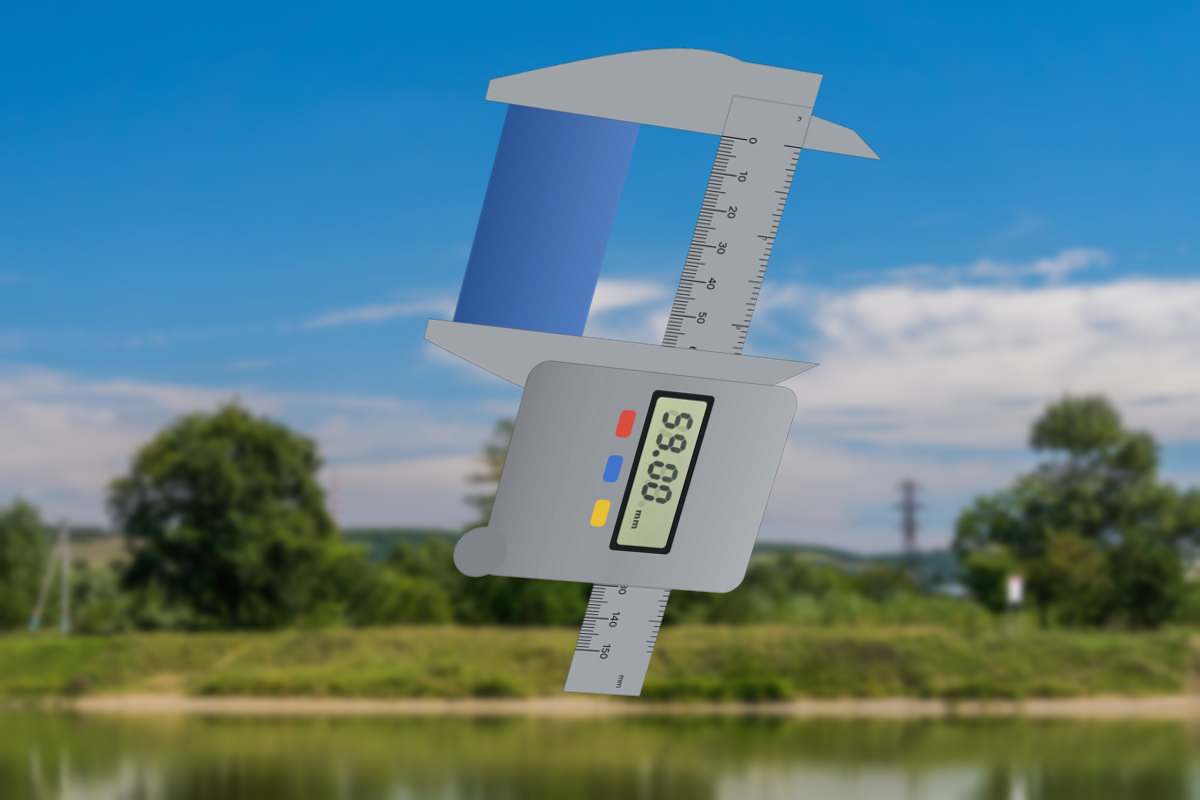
{"value": 59.00, "unit": "mm"}
